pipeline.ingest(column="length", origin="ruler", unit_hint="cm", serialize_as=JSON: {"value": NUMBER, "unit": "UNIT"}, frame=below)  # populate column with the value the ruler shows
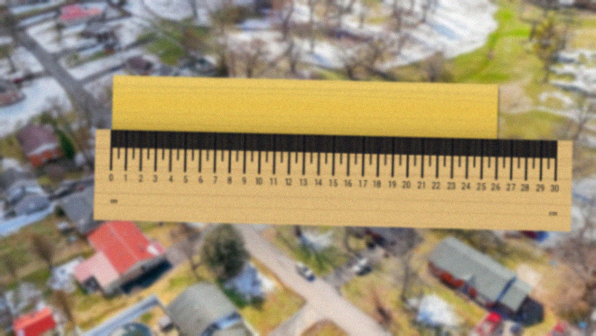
{"value": 26, "unit": "cm"}
